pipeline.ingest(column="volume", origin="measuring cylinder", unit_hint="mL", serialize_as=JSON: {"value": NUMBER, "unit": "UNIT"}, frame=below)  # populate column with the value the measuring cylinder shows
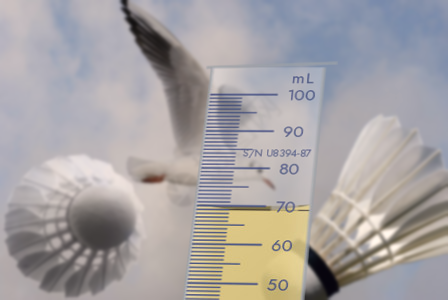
{"value": 69, "unit": "mL"}
